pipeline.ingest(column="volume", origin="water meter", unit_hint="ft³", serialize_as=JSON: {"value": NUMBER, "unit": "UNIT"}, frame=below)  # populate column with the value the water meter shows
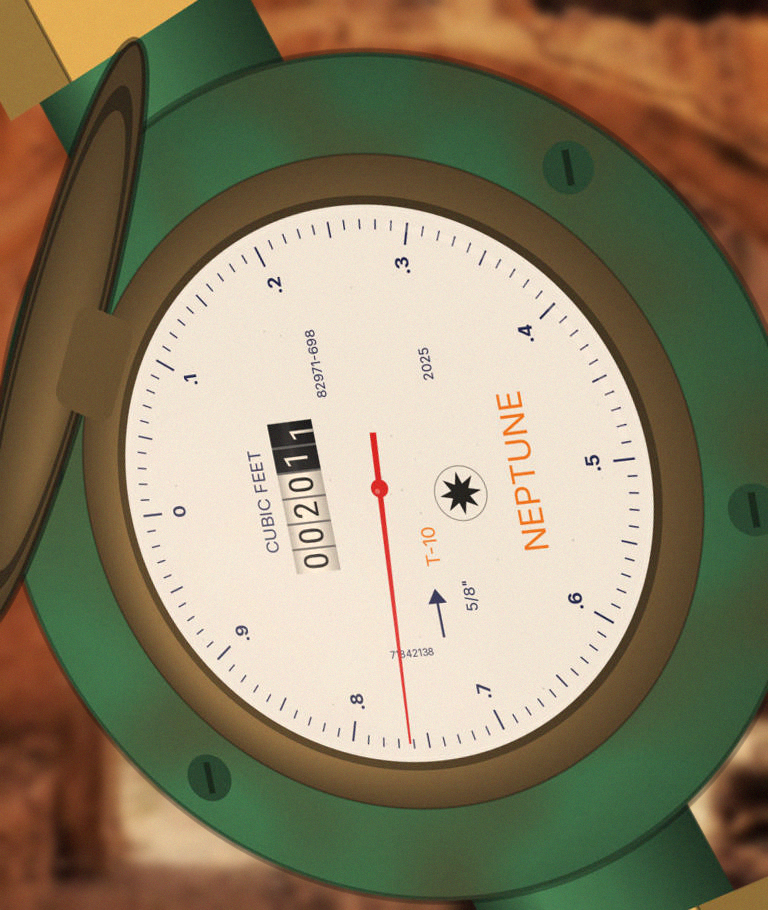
{"value": 2010.76, "unit": "ft³"}
